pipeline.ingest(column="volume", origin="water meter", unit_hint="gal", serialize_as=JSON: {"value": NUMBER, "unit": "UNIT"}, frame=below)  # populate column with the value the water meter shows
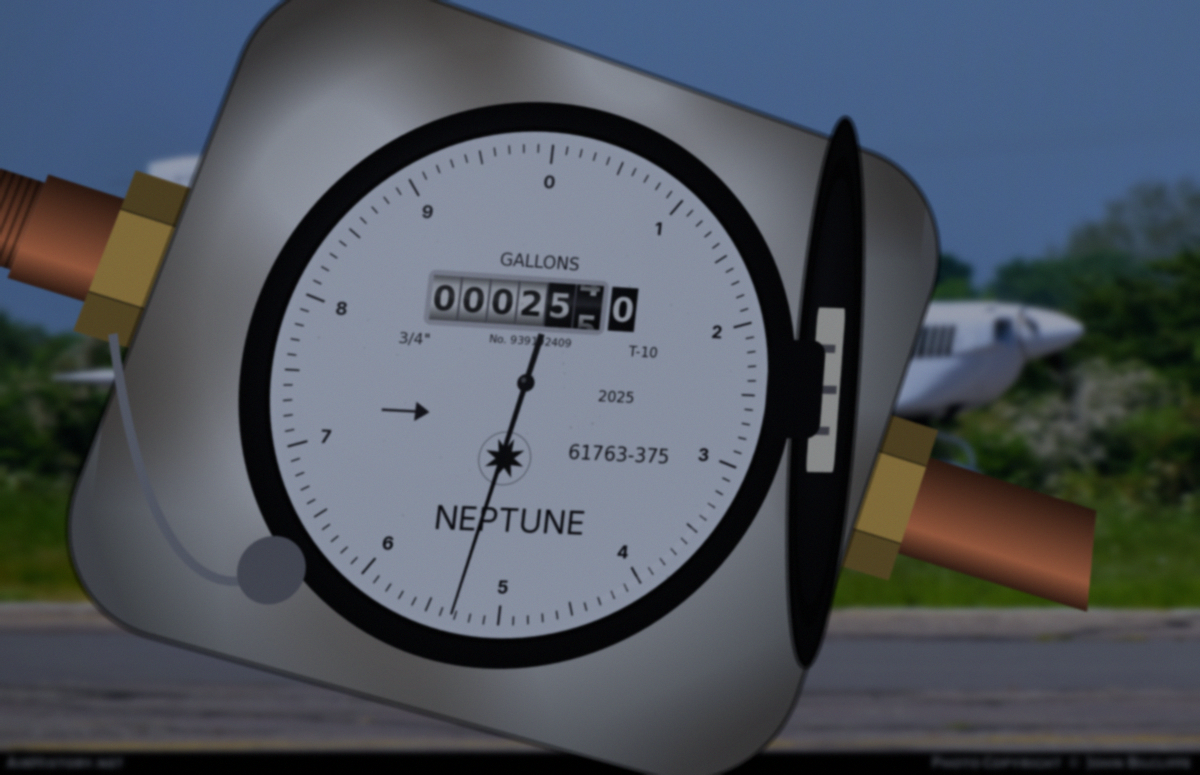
{"value": 2545.3, "unit": "gal"}
